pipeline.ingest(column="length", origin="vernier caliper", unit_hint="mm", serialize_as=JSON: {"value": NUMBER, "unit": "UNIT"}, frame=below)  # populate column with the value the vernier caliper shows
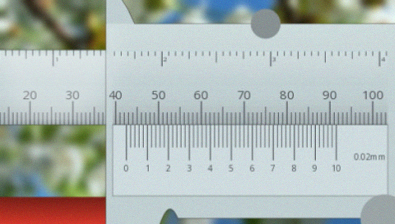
{"value": 42.5, "unit": "mm"}
